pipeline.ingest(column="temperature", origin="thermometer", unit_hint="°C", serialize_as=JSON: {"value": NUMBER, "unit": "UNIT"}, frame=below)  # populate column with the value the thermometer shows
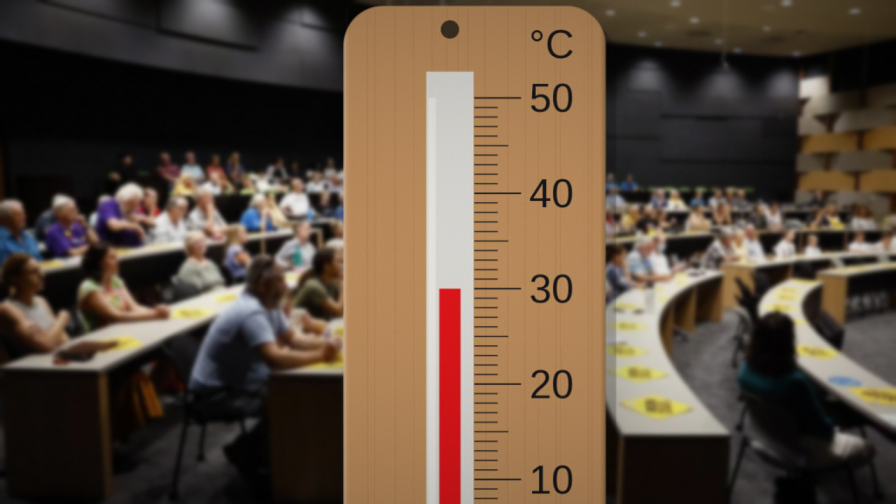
{"value": 30, "unit": "°C"}
